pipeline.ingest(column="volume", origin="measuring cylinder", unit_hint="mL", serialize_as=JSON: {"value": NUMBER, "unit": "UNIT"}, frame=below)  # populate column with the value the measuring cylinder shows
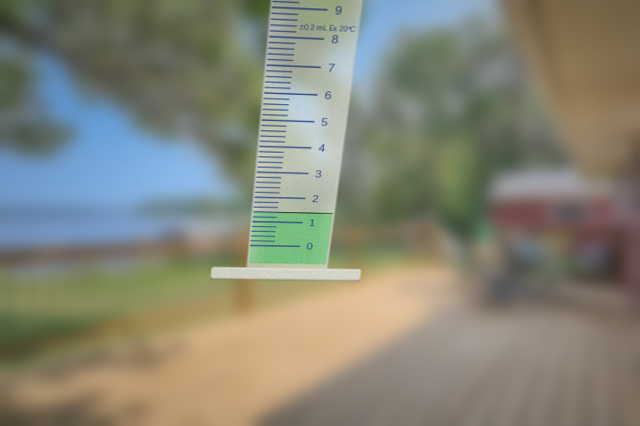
{"value": 1.4, "unit": "mL"}
